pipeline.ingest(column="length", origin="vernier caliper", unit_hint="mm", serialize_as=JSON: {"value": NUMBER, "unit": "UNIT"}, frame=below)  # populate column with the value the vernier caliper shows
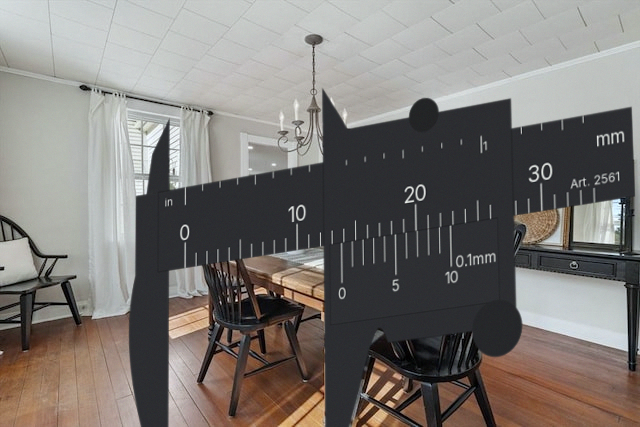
{"value": 13.8, "unit": "mm"}
